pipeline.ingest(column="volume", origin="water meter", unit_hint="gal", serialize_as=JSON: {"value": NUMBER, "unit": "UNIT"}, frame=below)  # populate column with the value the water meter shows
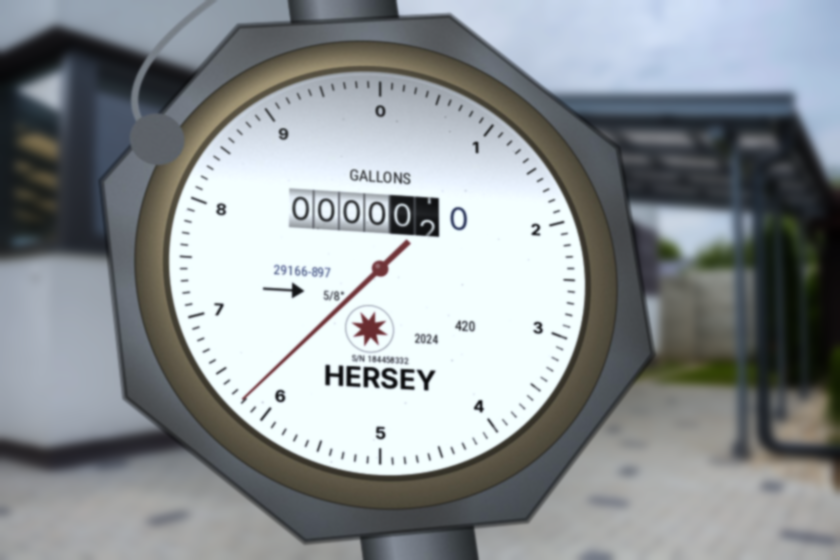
{"value": 16.2, "unit": "gal"}
